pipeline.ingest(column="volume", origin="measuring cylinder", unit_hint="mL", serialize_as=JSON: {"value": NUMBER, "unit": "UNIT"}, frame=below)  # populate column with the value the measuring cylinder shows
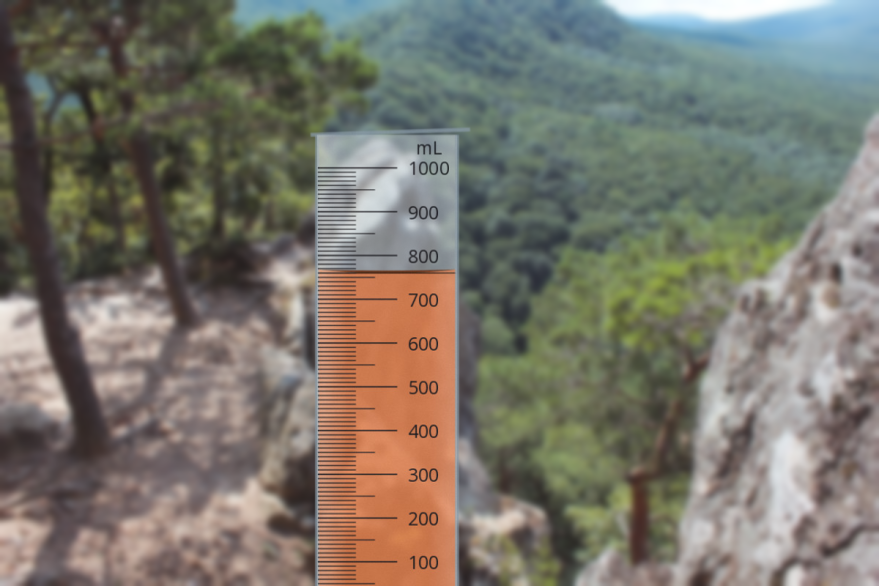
{"value": 760, "unit": "mL"}
